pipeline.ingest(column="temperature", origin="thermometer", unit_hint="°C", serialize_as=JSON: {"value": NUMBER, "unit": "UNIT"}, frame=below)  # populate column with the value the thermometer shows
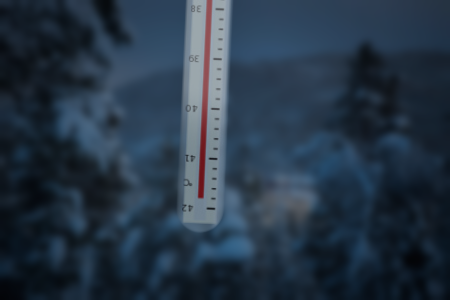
{"value": 41.8, "unit": "°C"}
